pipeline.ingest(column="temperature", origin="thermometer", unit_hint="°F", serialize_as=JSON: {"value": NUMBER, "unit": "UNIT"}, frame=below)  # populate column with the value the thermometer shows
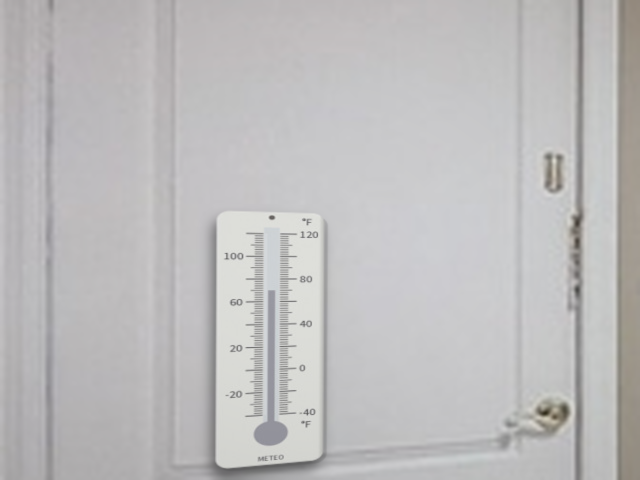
{"value": 70, "unit": "°F"}
